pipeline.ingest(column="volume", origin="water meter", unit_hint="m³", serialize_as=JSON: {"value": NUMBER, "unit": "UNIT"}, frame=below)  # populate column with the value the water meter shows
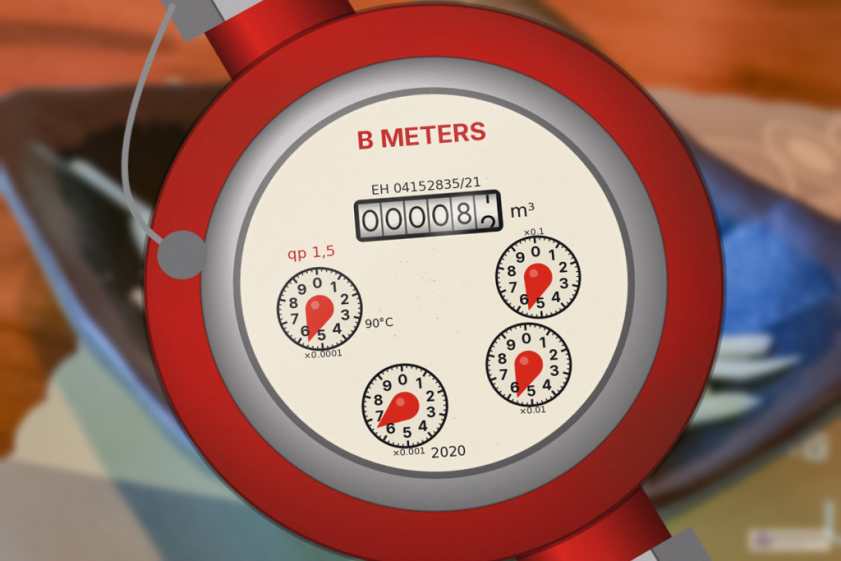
{"value": 81.5565, "unit": "m³"}
